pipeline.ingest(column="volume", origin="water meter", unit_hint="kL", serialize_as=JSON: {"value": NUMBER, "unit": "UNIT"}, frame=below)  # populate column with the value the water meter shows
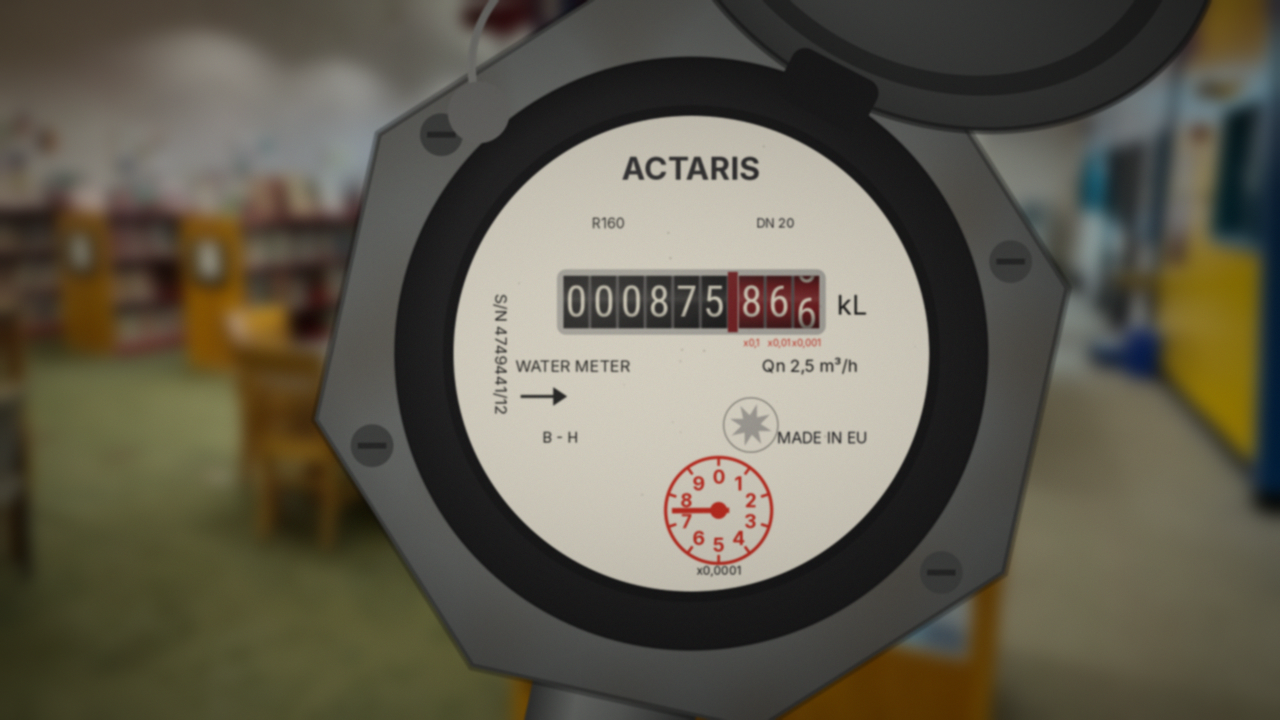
{"value": 875.8657, "unit": "kL"}
